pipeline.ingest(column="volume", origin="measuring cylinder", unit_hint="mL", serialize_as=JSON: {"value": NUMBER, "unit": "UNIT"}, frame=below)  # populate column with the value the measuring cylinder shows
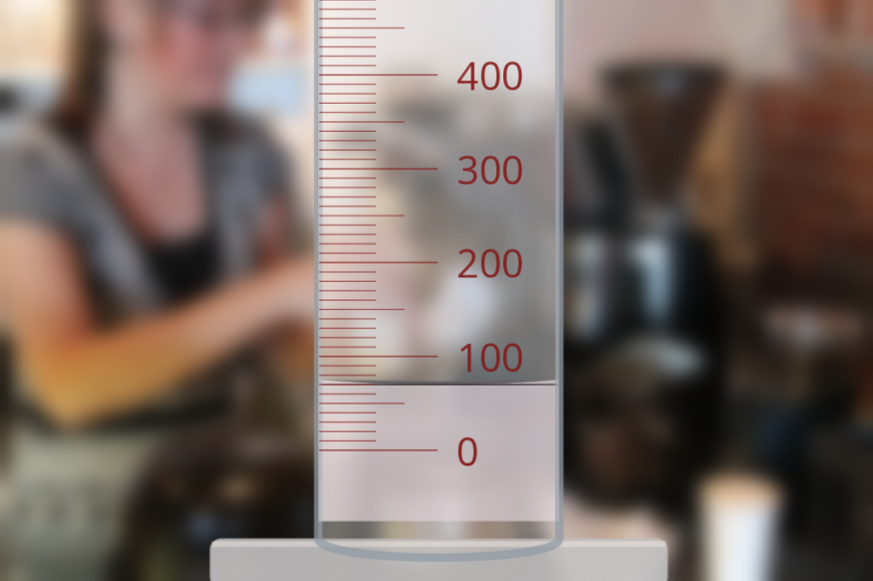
{"value": 70, "unit": "mL"}
